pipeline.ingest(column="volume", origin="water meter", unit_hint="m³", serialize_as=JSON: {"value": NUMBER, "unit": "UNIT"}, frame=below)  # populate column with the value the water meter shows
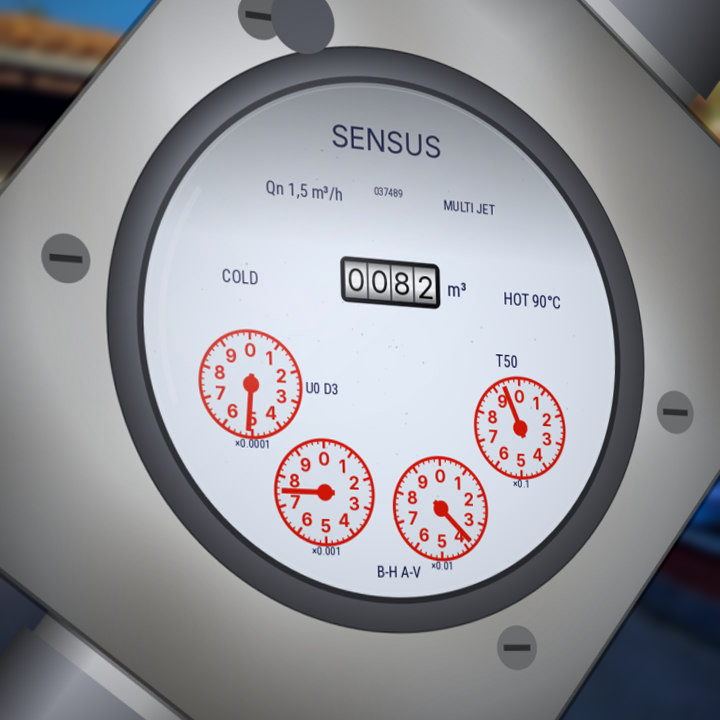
{"value": 81.9375, "unit": "m³"}
